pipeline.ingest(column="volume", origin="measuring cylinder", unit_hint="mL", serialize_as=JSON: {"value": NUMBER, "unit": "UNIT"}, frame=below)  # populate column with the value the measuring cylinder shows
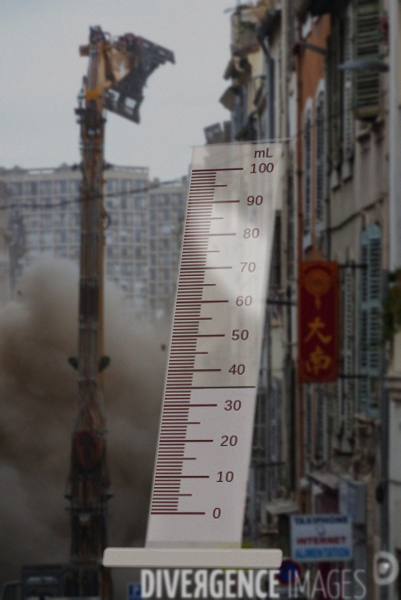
{"value": 35, "unit": "mL"}
